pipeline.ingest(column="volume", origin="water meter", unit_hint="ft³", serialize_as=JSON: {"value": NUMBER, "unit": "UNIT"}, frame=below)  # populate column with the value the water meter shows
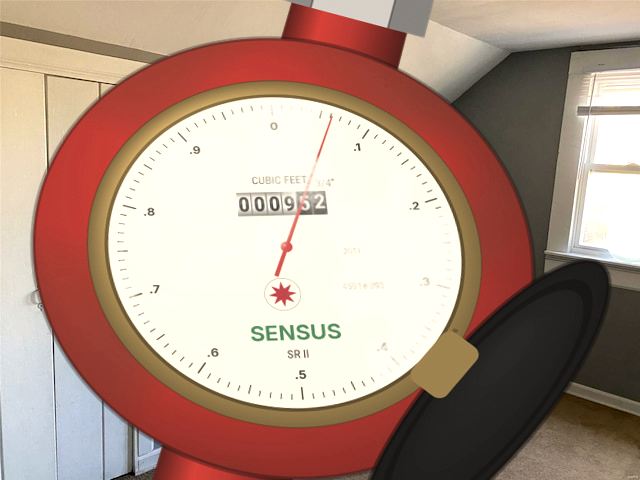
{"value": 952.06, "unit": "ft³"}
